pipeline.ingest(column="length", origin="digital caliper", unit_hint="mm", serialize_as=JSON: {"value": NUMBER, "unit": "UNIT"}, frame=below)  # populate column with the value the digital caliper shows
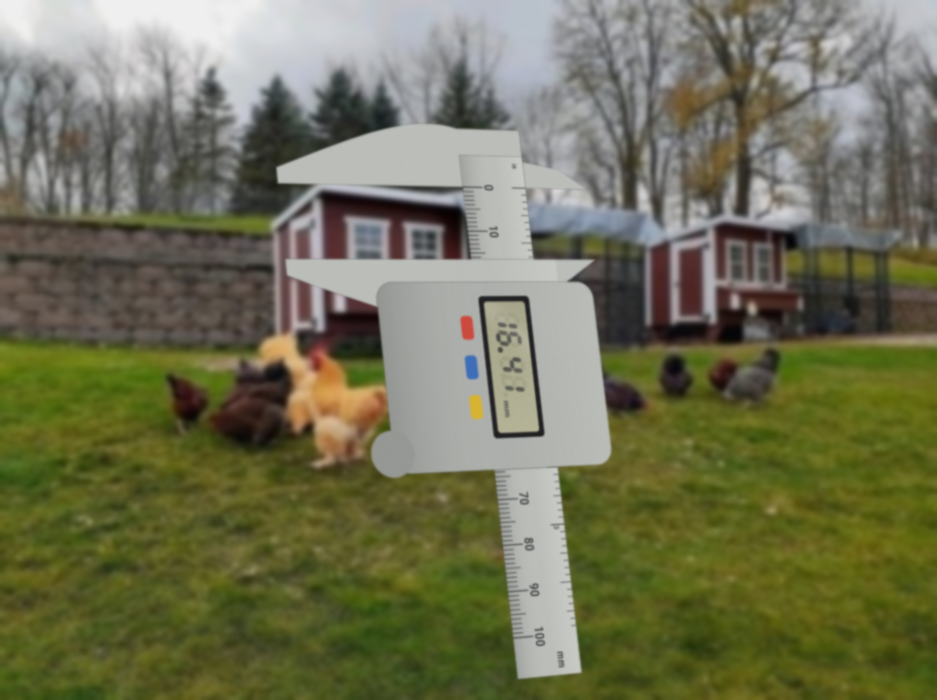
{"value": 16.41, "unit": "mm"}
